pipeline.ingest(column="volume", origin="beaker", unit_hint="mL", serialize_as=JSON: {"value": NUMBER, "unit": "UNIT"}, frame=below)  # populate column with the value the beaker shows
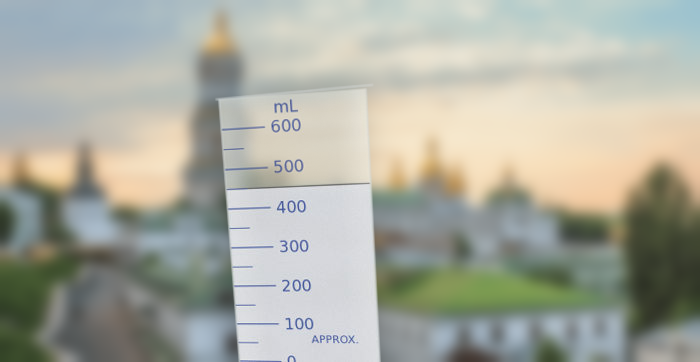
{"value": 450, "unit": "mL"}
